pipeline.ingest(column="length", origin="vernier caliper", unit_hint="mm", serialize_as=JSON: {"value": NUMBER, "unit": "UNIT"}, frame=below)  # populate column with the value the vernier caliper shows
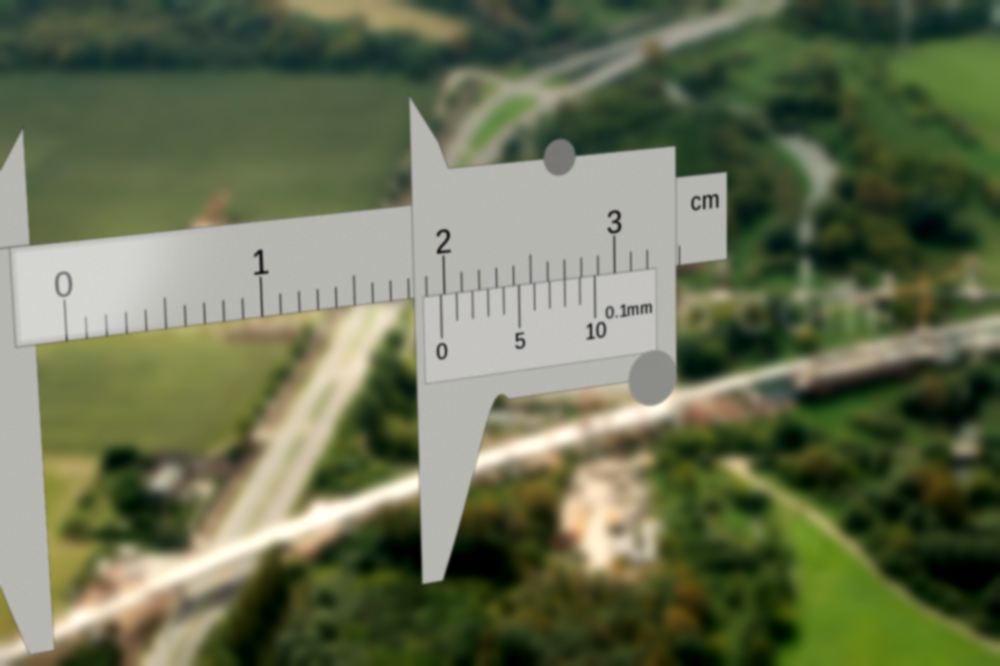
{"value": 19.8, "unit": "mm"}
